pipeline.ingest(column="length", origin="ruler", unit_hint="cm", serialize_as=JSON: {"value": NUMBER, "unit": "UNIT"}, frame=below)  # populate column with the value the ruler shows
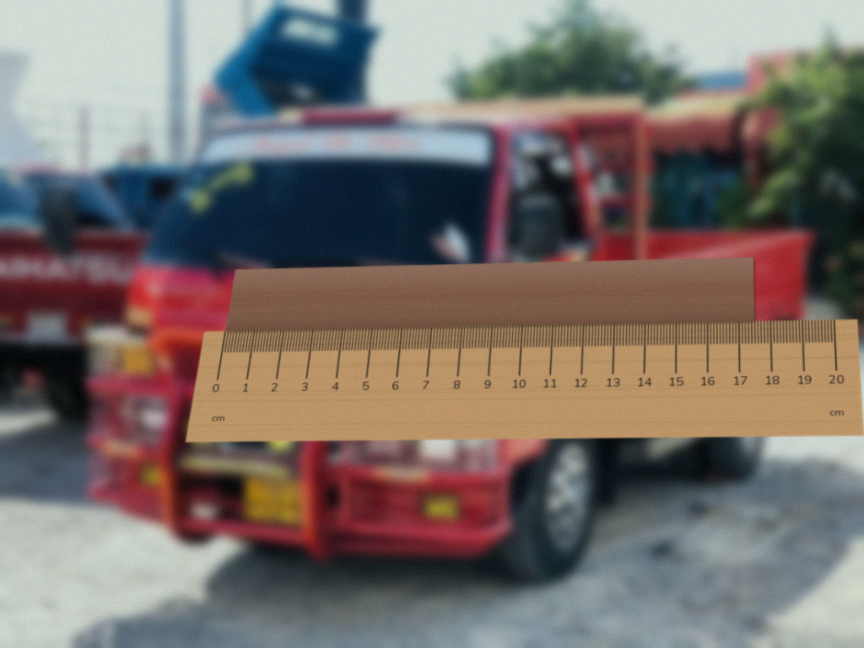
{"value": 17.5, "unit": "cm"}
